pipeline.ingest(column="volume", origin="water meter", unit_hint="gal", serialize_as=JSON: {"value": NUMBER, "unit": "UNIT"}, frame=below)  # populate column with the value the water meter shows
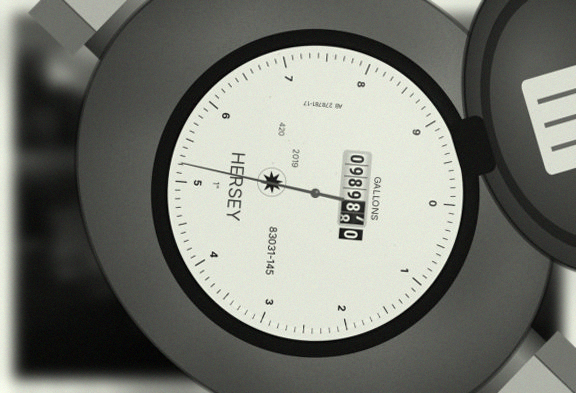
{"value": 989875.2, "unit": "gal"}
